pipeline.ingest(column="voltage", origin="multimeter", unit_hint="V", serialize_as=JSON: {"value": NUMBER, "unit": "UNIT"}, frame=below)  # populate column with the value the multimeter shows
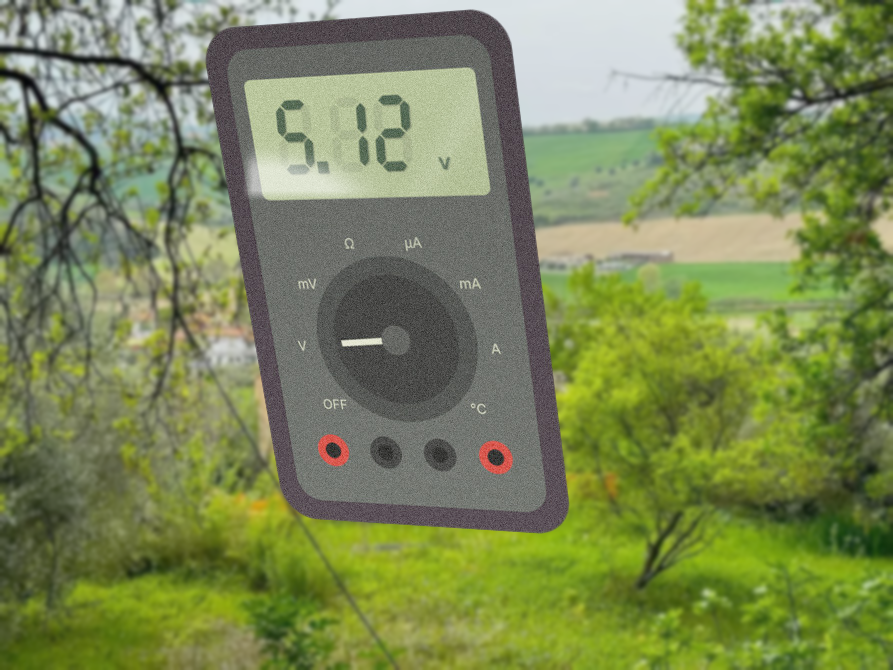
{"value": 5.12, "unit": "V"}
